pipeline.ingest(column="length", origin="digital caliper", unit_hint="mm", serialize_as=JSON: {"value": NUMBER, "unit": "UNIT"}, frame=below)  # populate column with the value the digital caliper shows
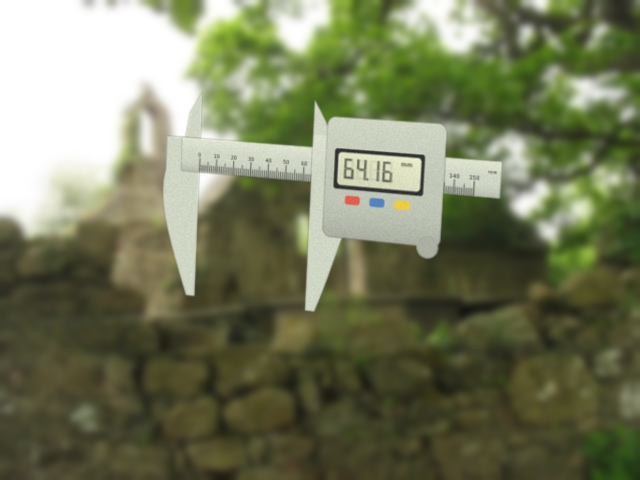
{"value": 64.16, "unit": "mm"}
